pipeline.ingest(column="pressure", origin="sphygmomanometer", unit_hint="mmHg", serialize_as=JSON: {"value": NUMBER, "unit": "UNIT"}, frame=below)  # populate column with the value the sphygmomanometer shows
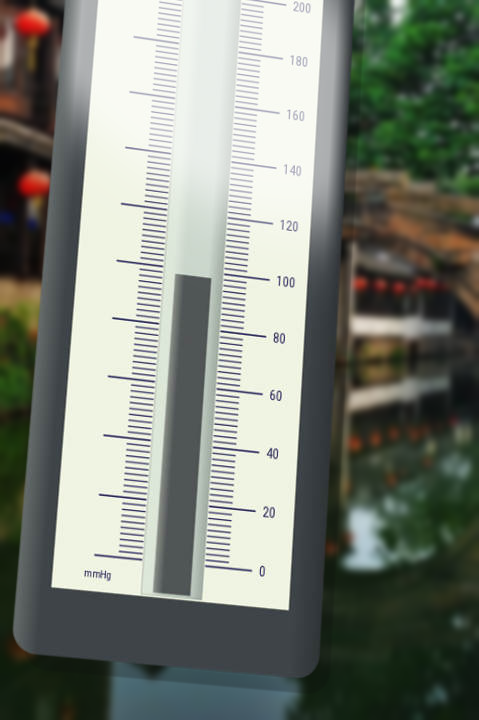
{"value": 98, "unit": "mmHg"}
